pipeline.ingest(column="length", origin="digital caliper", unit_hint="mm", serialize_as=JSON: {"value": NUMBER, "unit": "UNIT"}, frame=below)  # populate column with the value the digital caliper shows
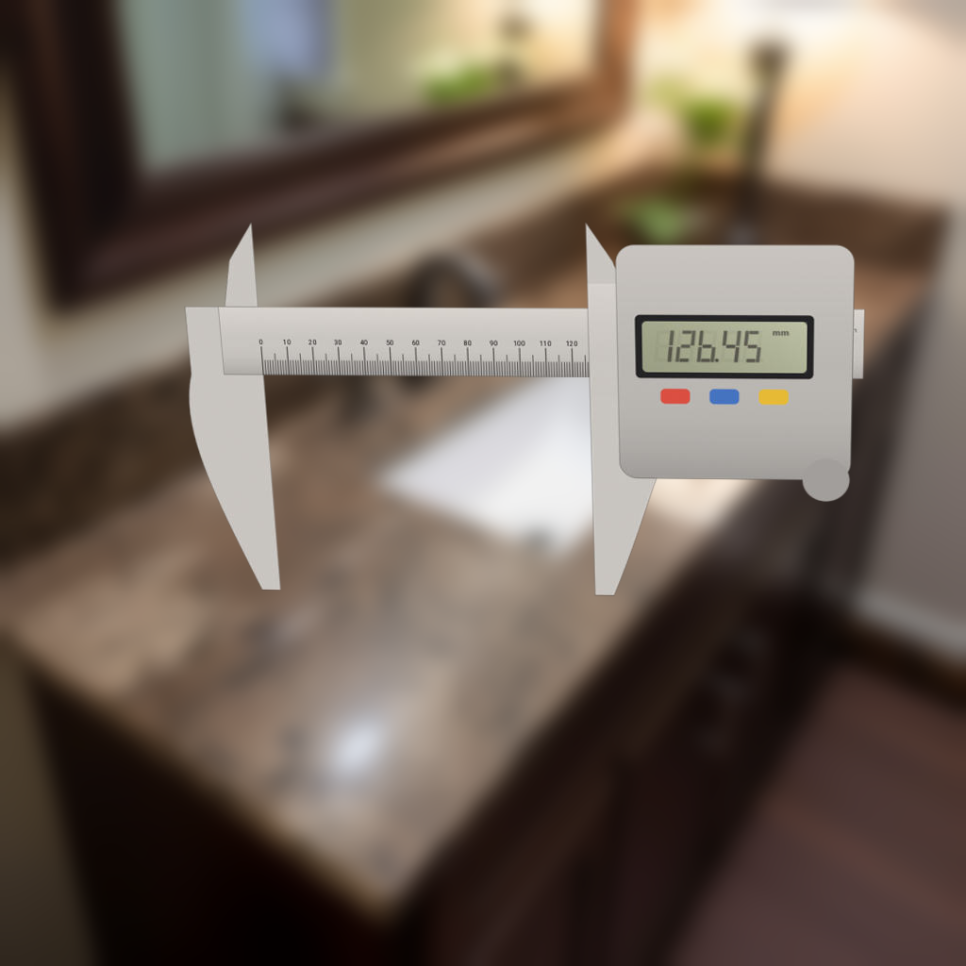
{"value": 126.45, "unit": "mm"}
